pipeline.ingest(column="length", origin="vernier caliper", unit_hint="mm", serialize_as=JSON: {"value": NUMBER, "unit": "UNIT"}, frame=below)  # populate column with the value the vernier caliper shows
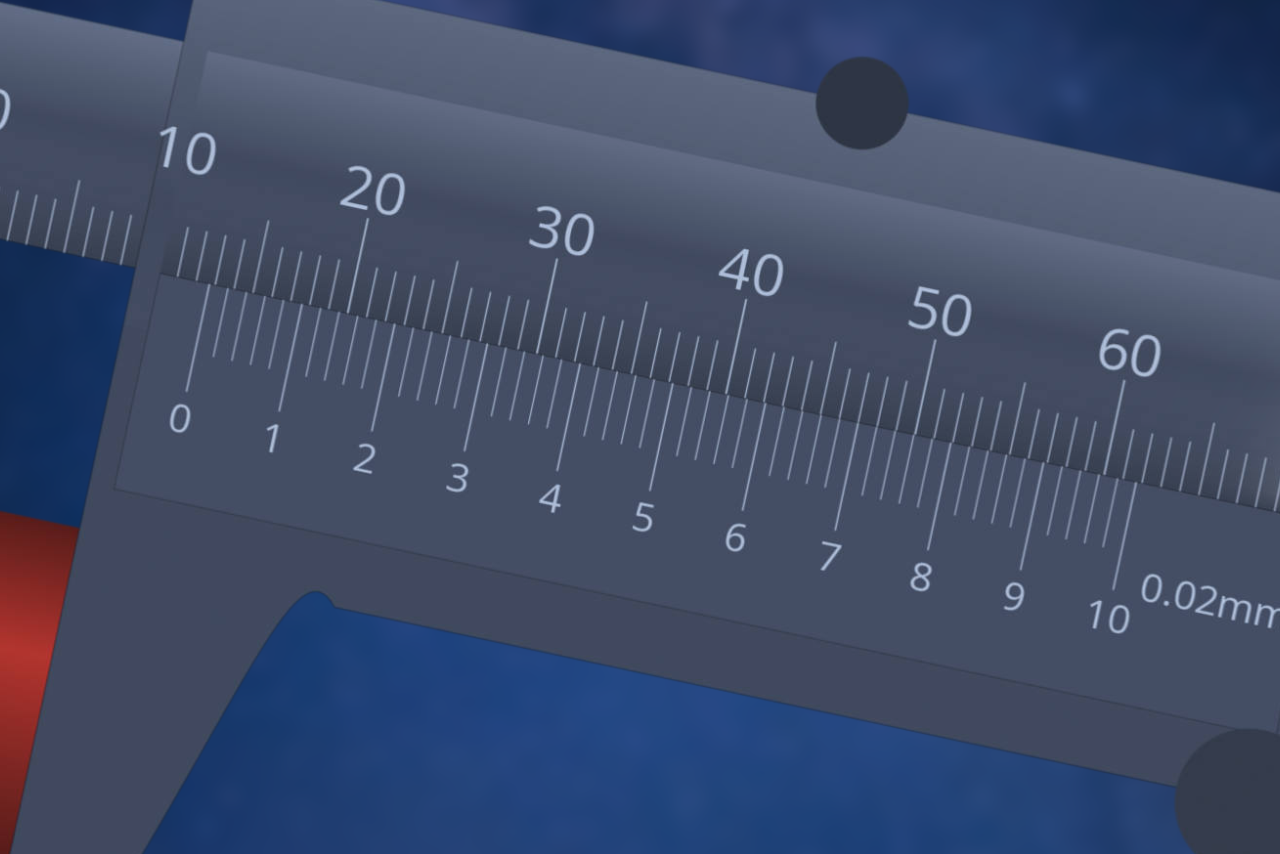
{"value": 12.7, "unit": "mm"}
